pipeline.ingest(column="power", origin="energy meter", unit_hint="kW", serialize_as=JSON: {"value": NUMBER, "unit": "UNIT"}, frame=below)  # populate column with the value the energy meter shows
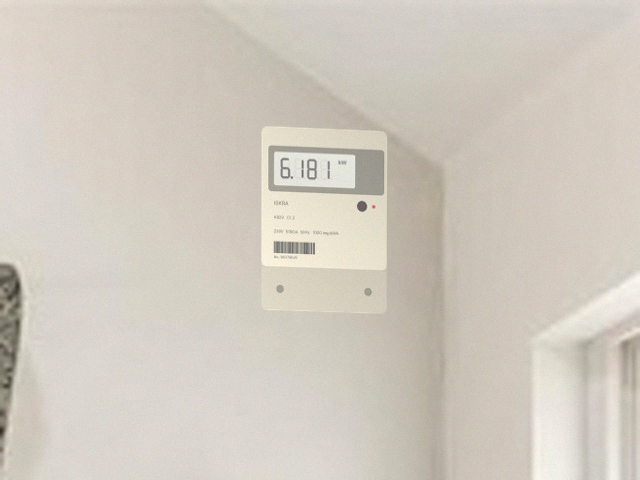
{"value": 6.181, "unit": "kW"}
